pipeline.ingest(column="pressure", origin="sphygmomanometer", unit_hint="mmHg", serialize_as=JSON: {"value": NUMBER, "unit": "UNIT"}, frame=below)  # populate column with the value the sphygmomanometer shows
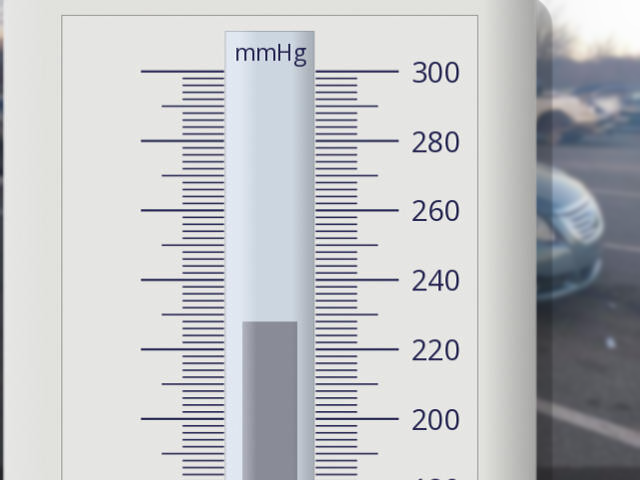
{"value": 228, "unit": "mmHg"}
